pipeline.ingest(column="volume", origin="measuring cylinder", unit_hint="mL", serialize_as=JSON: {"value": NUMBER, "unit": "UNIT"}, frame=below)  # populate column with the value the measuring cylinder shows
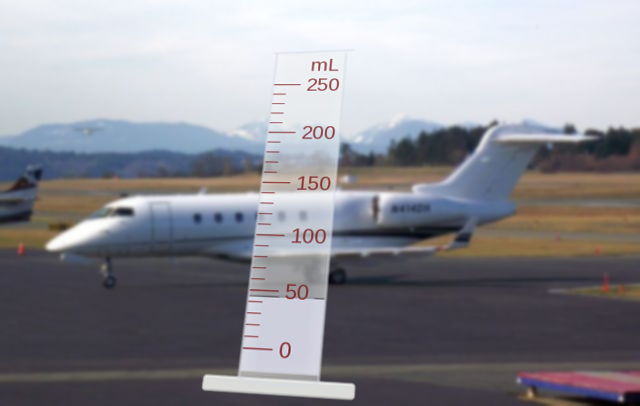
{"value": 45, "unit": "mL"}
